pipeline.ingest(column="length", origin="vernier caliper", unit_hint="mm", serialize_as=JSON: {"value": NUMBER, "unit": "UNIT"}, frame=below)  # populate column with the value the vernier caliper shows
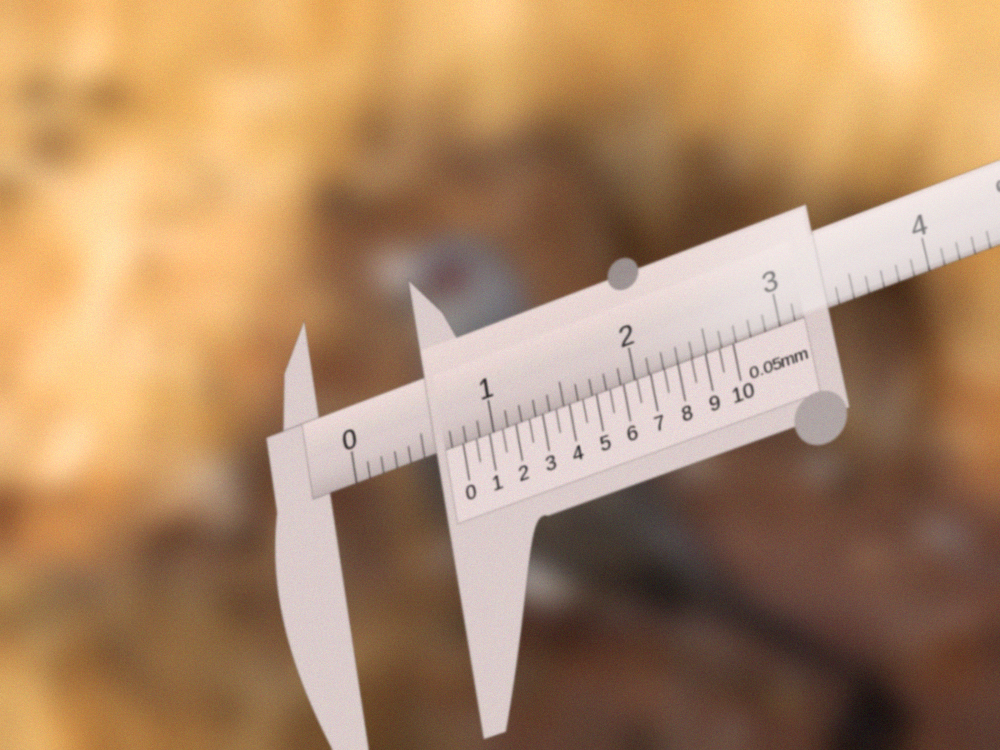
{"value": 7.8, "unit": "mm"}
